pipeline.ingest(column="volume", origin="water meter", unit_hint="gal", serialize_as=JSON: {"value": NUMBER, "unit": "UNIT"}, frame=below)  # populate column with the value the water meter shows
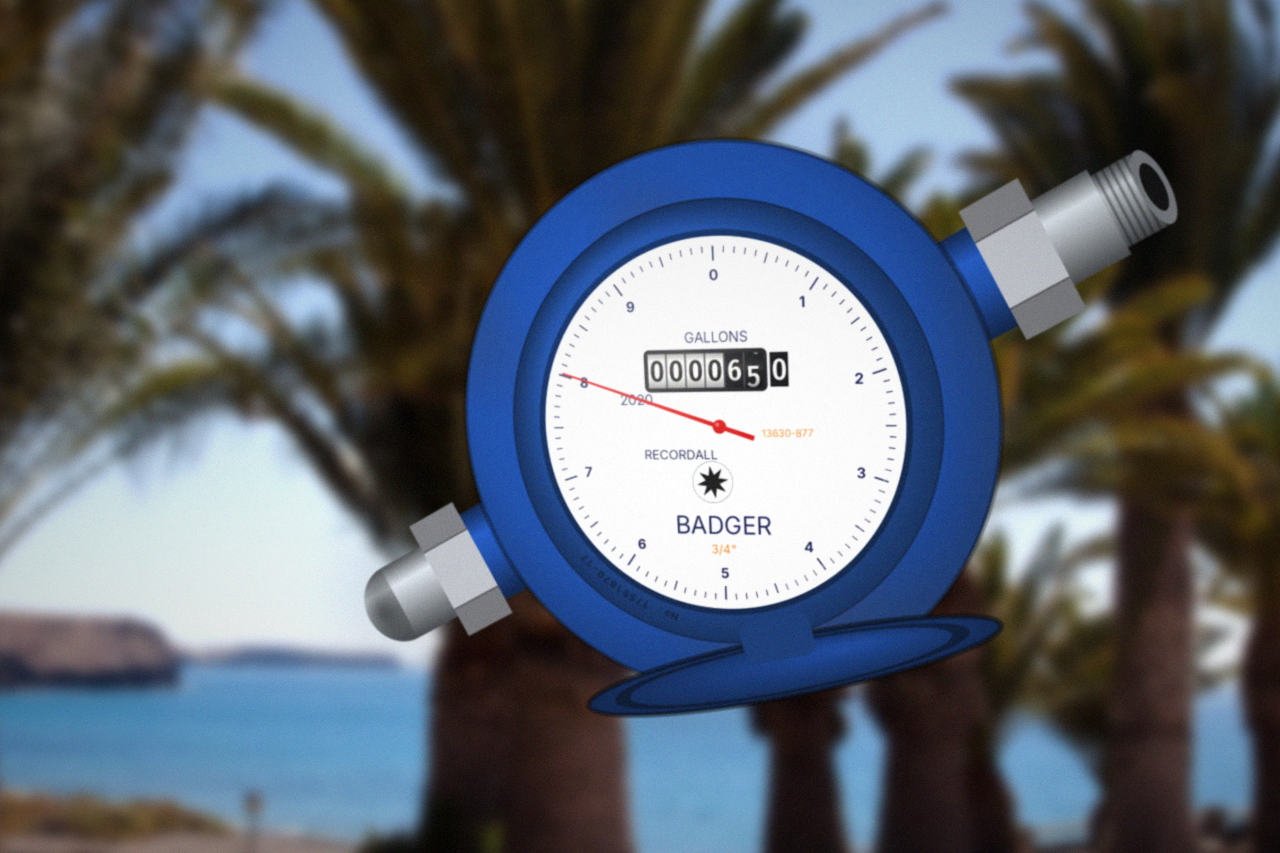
{"value": 648.0, "unit": "gal"}
